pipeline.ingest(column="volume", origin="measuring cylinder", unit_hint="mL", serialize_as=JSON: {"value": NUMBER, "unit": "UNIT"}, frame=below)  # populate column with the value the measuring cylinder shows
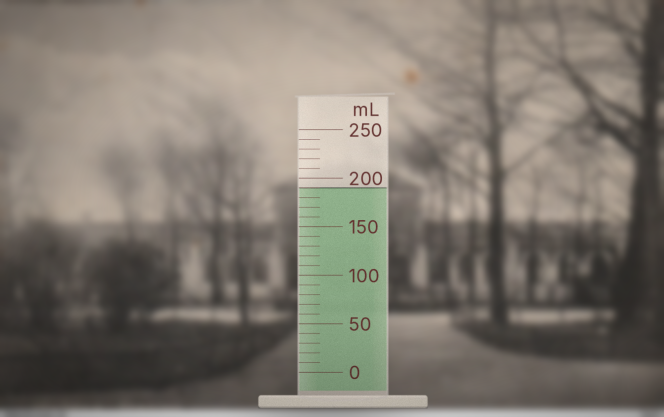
{"value": 190, "unit": "mL"}
